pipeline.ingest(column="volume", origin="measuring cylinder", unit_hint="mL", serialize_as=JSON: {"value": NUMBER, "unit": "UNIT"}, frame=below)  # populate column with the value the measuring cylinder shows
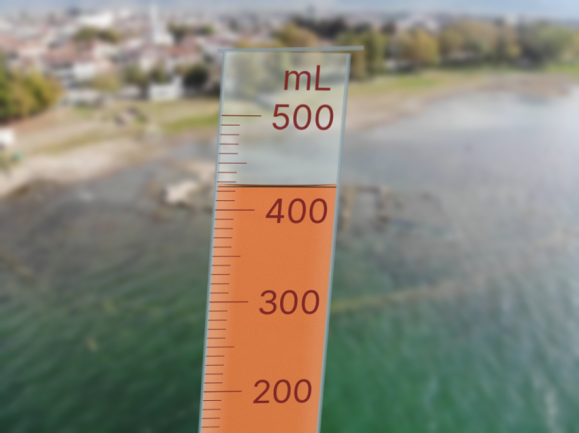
{"value": 425, "unit": "mL"}
